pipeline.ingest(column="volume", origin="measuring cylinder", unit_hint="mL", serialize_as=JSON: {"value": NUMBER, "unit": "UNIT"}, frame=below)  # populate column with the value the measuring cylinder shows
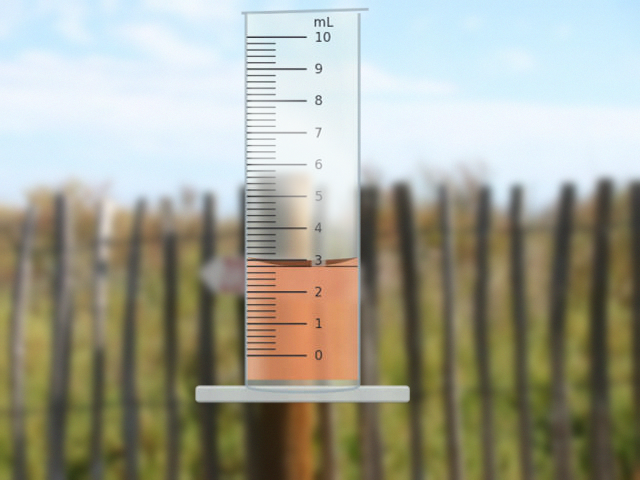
{"value": 2.8, "unit": "mL"}
